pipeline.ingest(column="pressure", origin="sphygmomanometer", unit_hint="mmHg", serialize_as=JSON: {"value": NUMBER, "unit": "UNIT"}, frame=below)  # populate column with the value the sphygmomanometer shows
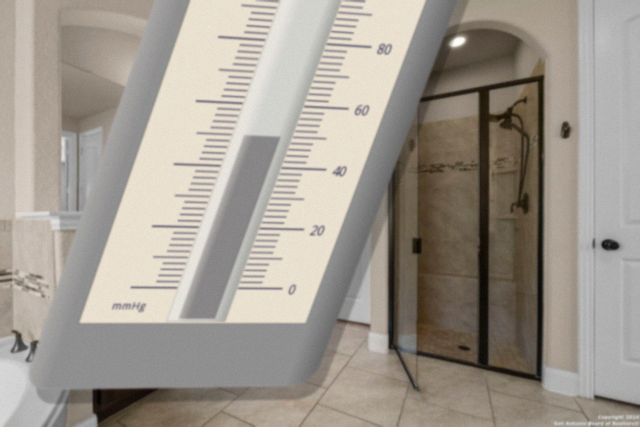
{"value": 50, "unit": "mmHg"}
